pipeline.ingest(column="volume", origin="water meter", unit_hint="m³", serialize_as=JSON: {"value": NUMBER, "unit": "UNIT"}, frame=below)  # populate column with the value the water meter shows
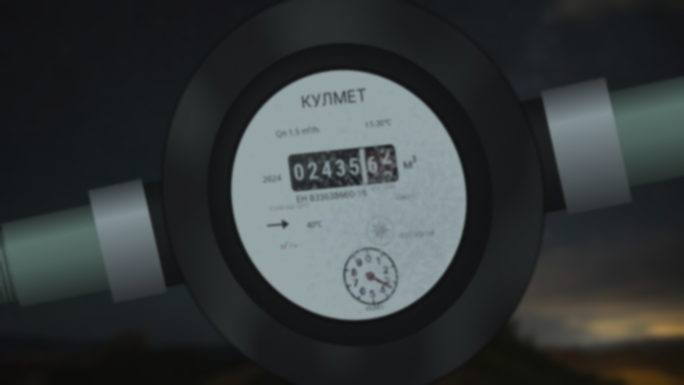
{"value": 2435.623, "unit": "m³"}
